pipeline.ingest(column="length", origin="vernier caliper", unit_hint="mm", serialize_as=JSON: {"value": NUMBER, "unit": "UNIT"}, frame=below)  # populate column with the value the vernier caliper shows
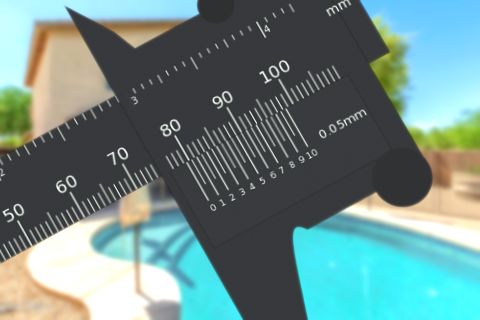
{"value": 79.5, "unit": "mm"}
